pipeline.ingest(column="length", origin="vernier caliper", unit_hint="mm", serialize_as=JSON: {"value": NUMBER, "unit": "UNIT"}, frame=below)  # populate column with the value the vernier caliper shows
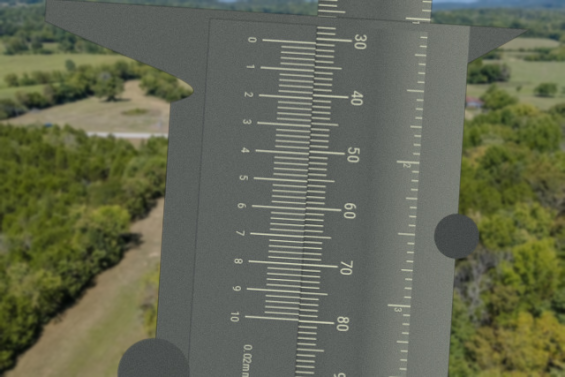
{"value": 30.8, "unit": "mm"}
